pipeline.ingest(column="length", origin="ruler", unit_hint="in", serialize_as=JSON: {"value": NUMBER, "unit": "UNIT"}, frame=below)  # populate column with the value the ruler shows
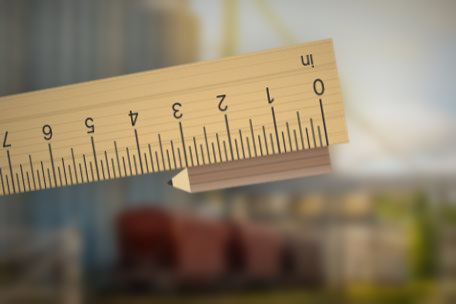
{"value": 3.5, "unit": "in"}
